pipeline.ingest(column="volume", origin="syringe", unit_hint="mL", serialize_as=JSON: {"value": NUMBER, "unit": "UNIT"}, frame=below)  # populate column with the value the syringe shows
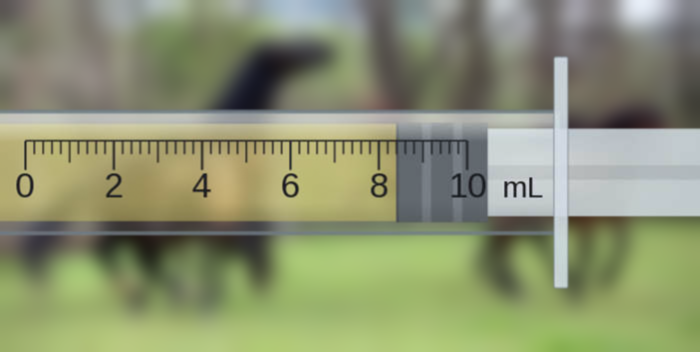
{"value": 8.4, "unit": "mL"}
